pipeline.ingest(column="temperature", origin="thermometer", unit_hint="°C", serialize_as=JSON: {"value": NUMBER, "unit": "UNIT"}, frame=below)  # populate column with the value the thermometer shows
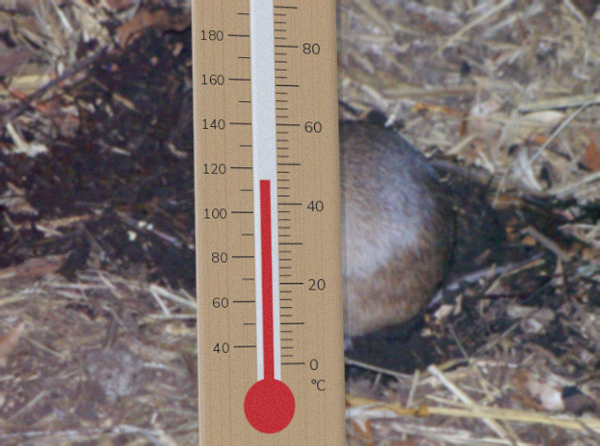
{"value": 46, "unit": "°C"}
